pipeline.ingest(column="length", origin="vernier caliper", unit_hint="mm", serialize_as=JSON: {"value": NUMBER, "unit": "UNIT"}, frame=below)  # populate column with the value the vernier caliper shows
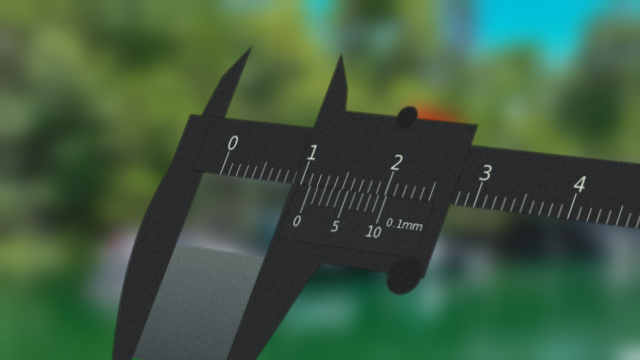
{"value": 11.2, "unit": "mm"}
